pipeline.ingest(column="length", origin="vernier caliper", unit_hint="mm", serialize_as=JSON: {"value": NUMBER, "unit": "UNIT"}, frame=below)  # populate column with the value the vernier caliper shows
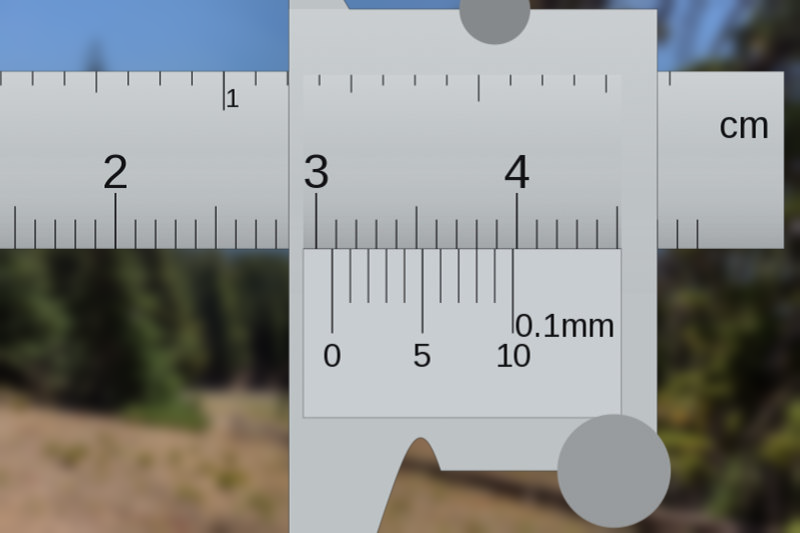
{"value": 30.8, "unit": "mm"}
